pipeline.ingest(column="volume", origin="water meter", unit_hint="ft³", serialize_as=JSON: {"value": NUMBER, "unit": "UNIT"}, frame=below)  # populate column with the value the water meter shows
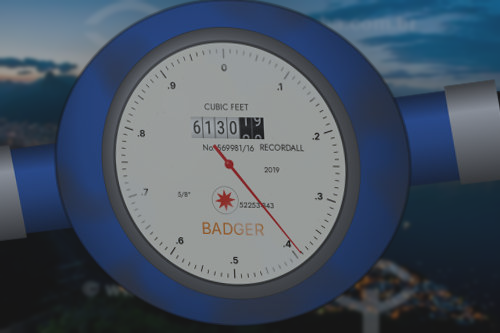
{"value": 613019.39, "unit": "ft³"}
